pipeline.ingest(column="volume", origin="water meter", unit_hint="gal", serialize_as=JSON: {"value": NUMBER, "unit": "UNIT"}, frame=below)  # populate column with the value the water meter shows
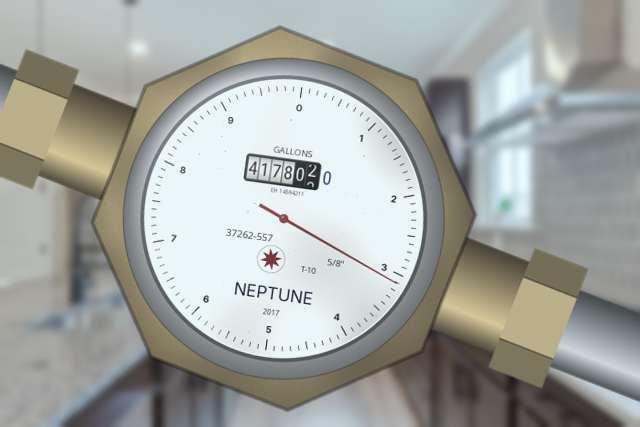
{"value": 4178023.1, "unit": "gal"}
